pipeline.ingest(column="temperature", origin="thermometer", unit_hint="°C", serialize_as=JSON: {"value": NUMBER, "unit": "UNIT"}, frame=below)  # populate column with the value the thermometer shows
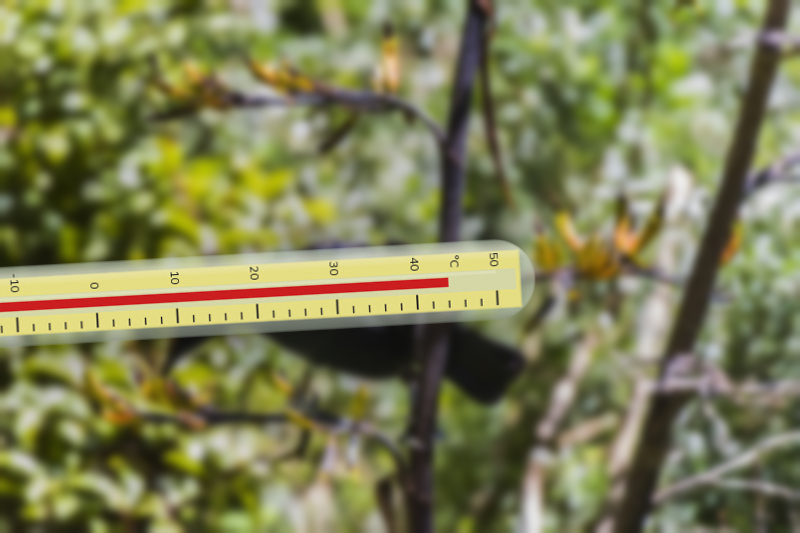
{"value": 44, "unit": "°C"}
